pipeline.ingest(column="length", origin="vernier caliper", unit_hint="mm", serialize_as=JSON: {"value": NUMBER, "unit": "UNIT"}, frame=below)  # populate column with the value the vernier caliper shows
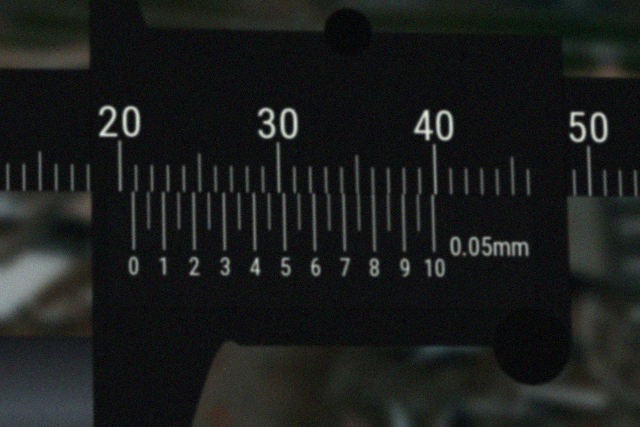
{"value": 20.8, "unit": "mm"}
